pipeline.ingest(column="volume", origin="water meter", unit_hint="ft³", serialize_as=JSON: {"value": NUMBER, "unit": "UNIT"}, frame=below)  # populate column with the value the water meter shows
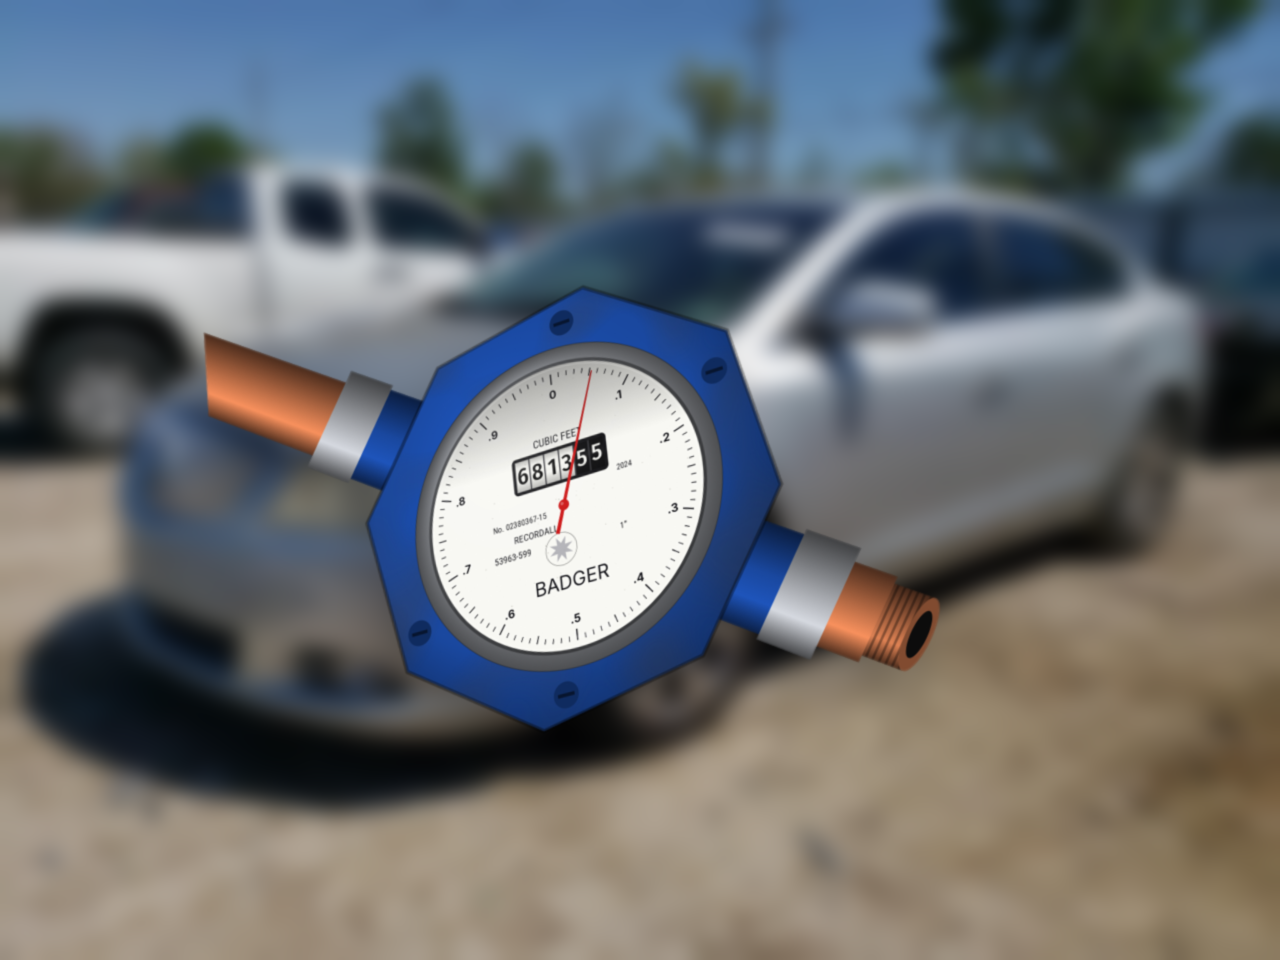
{"value": 681355.05, "unit": "ft³"}
